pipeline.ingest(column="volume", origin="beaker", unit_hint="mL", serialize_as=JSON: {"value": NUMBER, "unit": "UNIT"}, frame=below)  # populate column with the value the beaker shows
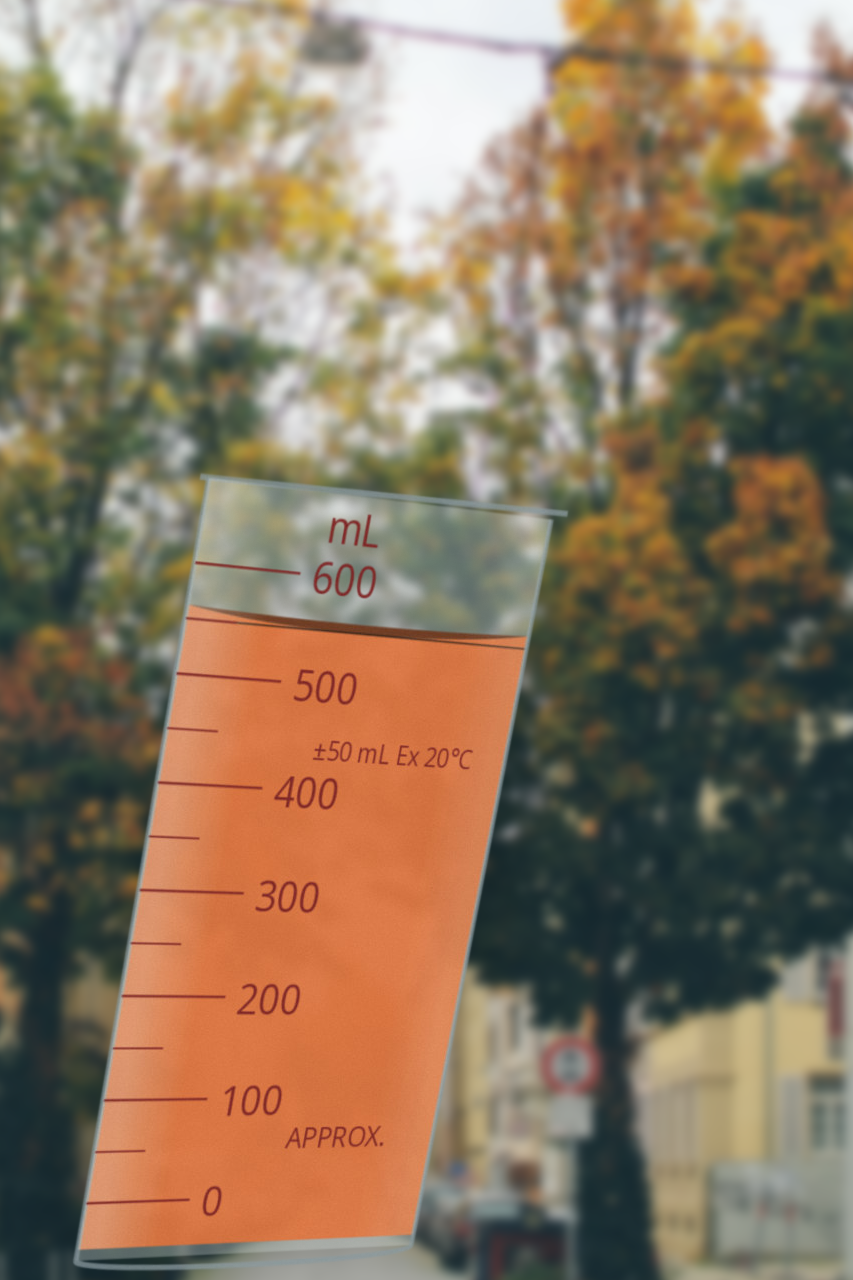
{"value": 550, "unit": "mL"}
